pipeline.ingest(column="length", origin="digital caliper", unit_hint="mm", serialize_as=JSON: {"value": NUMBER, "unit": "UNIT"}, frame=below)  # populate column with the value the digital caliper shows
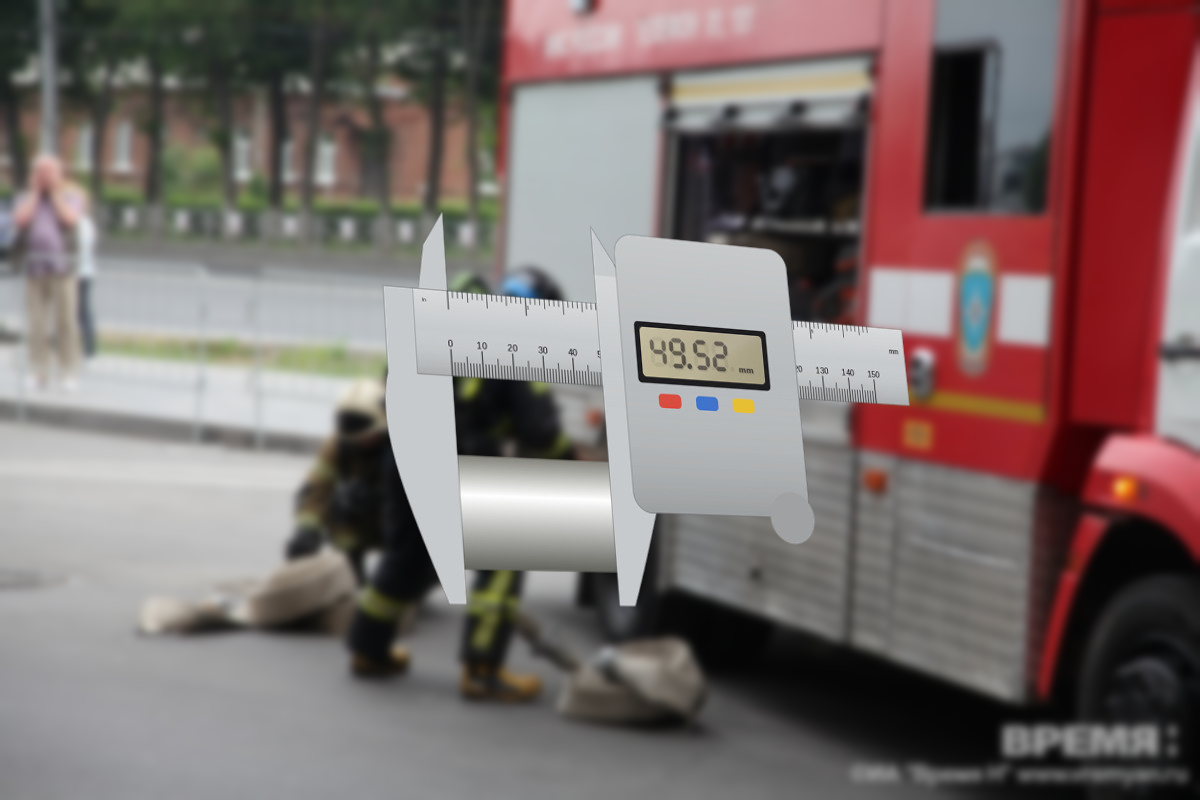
{"value": 49.52, "unit": "mm"}
